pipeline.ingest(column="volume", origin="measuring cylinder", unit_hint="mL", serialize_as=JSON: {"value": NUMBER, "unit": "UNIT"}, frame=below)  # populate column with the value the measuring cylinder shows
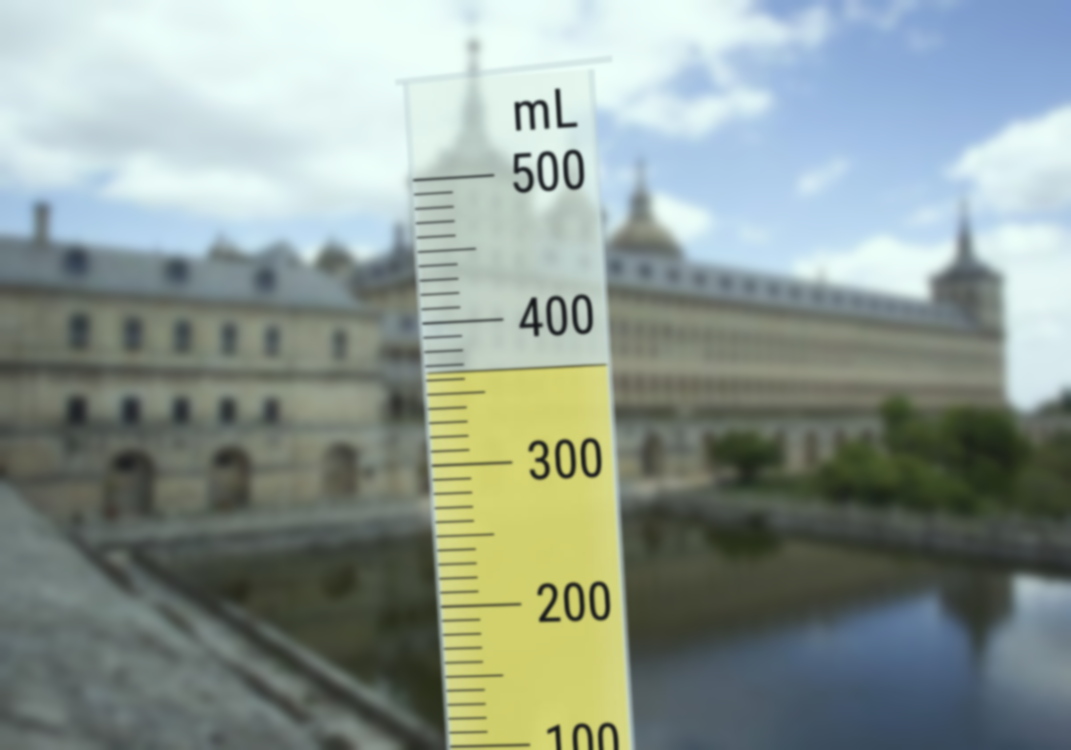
{"value": 365, "unit": "mL"}
